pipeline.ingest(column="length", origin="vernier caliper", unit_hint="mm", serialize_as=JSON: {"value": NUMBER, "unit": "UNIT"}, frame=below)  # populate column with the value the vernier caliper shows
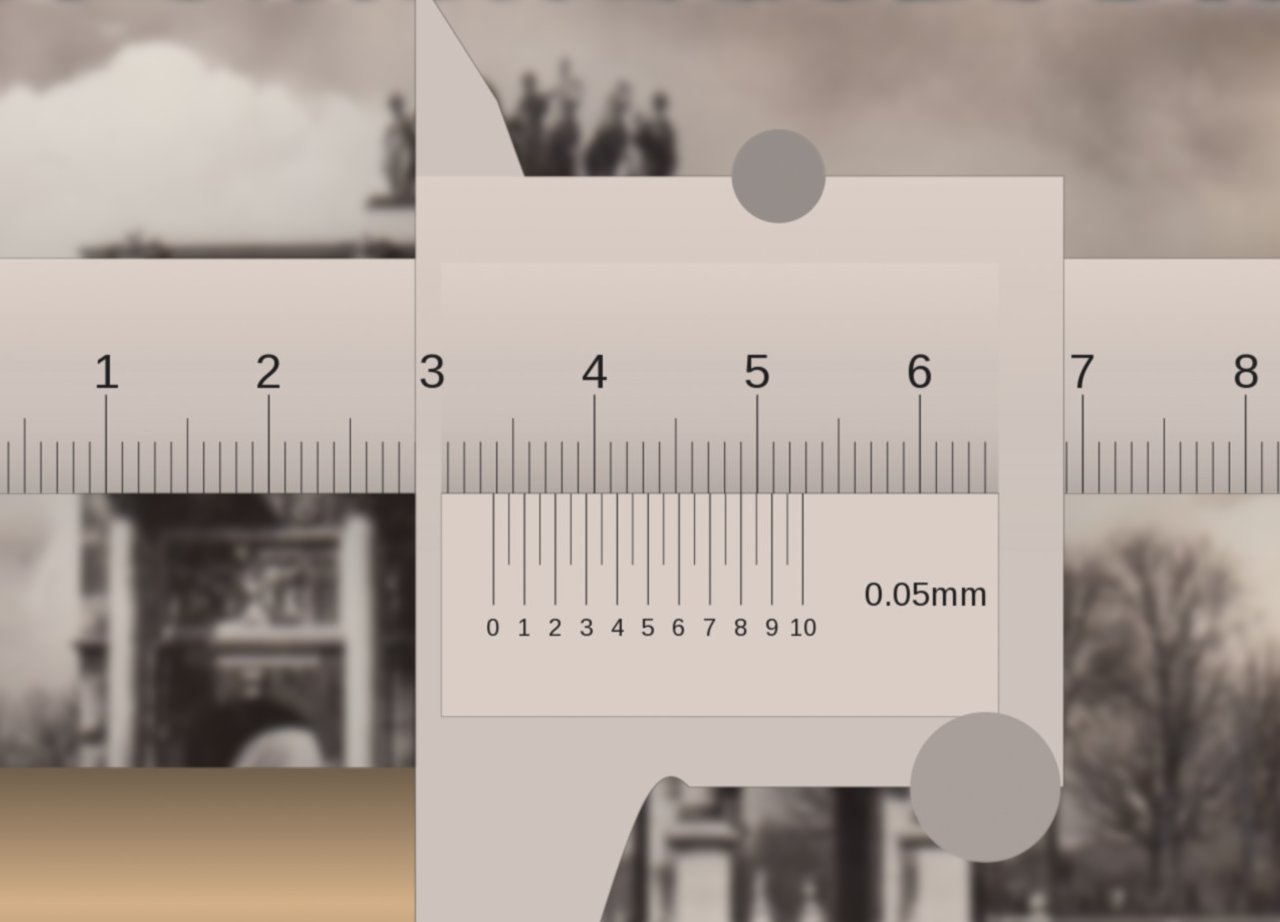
{"value": 33.8, "unit": "mm"}
